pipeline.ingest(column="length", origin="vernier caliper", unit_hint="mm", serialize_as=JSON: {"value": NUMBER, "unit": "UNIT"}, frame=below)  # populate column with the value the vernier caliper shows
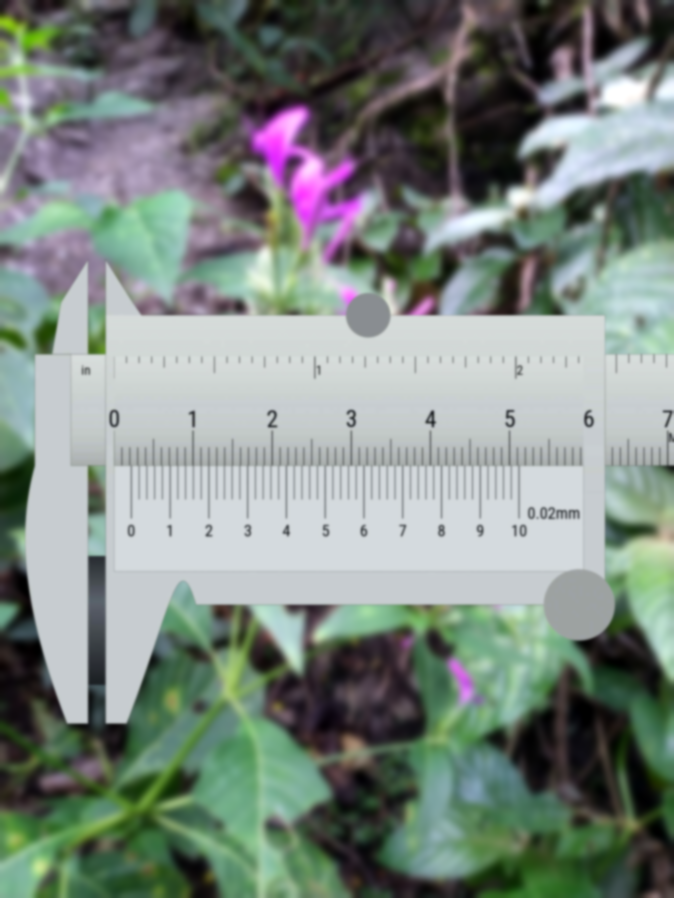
{"value": 2.2, "unit": "mm"}
